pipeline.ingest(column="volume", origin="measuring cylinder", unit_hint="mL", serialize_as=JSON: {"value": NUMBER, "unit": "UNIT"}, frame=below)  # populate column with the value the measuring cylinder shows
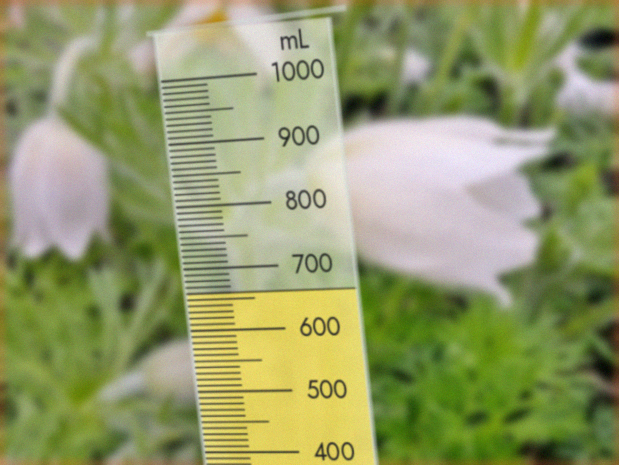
{"value": 660, "unit": "mL"}
